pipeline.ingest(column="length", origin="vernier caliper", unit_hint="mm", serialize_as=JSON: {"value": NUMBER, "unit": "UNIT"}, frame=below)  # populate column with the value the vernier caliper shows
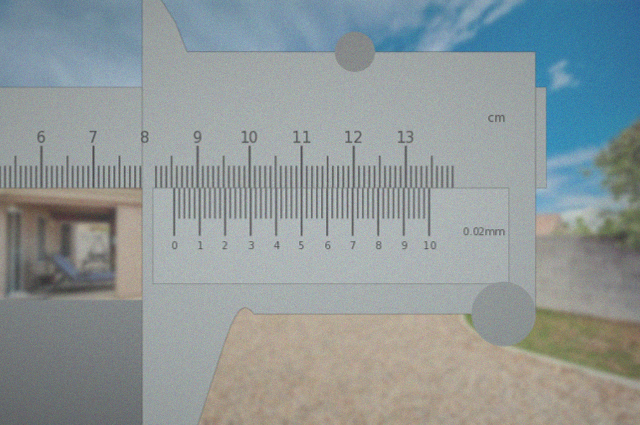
{"value": 85.5, "unit": "mm"}
